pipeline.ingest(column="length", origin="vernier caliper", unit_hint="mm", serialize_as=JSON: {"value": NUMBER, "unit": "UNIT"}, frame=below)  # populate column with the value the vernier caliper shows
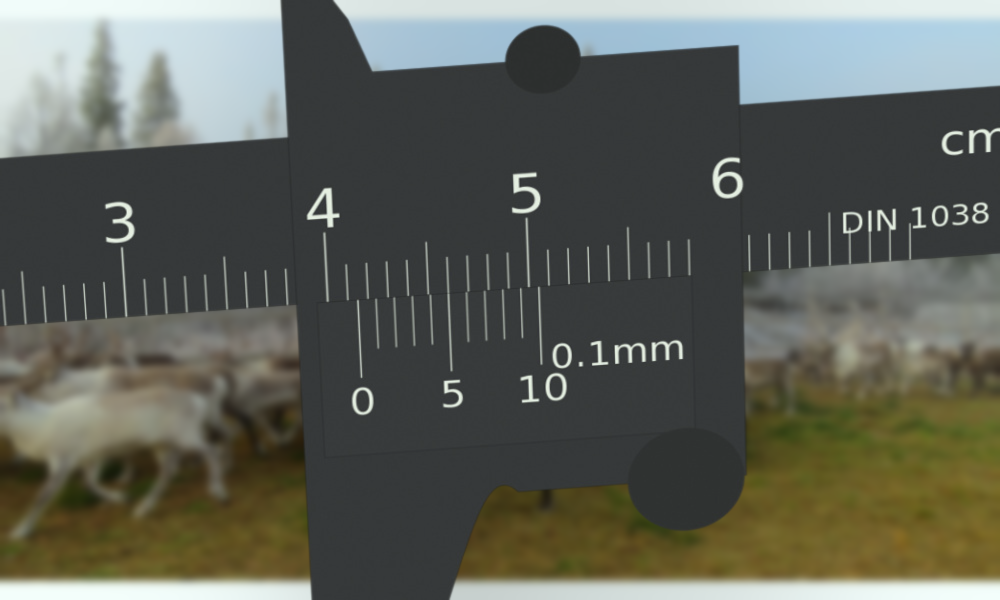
{"value": 41.5, "unit": "mm"}
